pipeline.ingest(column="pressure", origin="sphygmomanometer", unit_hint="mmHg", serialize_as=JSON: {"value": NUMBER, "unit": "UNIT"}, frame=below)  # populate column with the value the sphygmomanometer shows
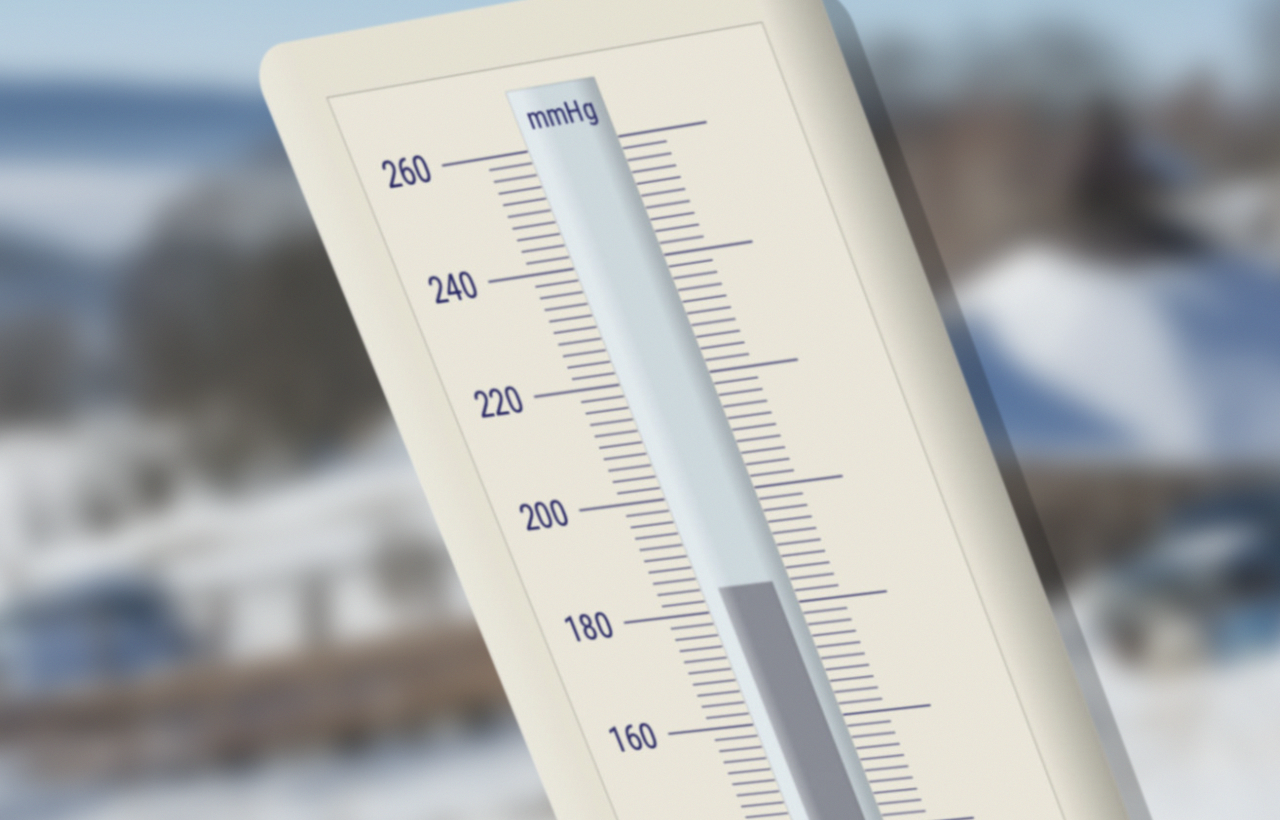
{"value": 184, "unit": "mmHg"}
